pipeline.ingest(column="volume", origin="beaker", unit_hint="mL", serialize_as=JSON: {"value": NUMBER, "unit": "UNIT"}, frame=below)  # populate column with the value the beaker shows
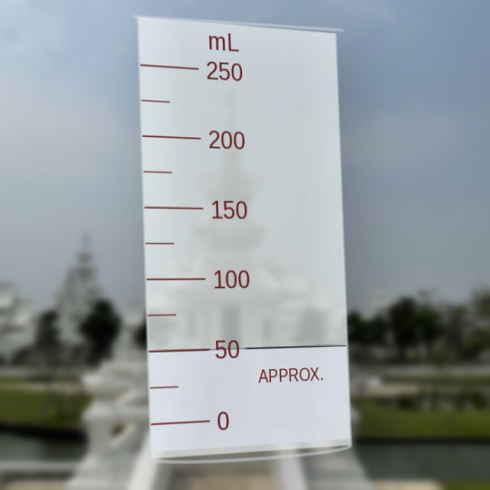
{"value": 50, "unit": "mL"}
